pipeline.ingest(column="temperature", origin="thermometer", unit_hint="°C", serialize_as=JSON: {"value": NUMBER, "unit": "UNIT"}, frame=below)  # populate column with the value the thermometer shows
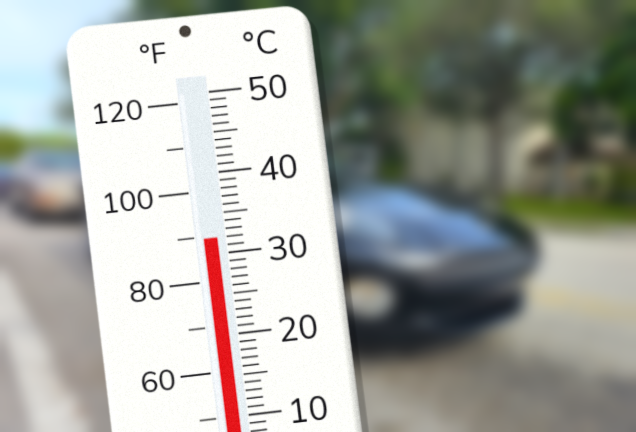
{"value": 32, "unit": "°C"}
